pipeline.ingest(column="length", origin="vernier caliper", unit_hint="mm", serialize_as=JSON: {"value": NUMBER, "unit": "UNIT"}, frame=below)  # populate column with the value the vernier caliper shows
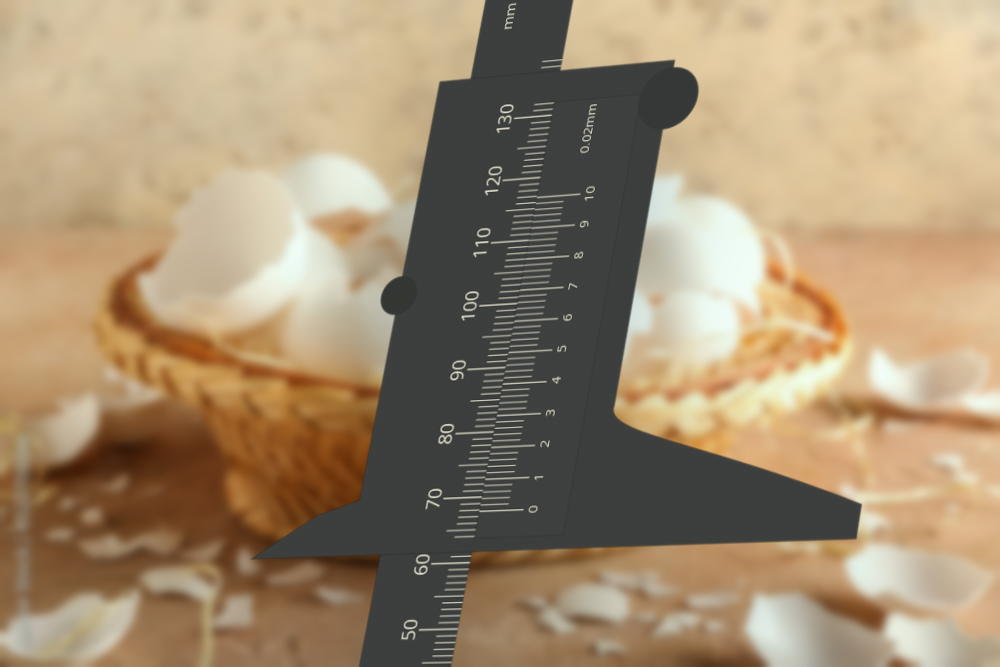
{"value": 67.8, "unit": "mm"}
